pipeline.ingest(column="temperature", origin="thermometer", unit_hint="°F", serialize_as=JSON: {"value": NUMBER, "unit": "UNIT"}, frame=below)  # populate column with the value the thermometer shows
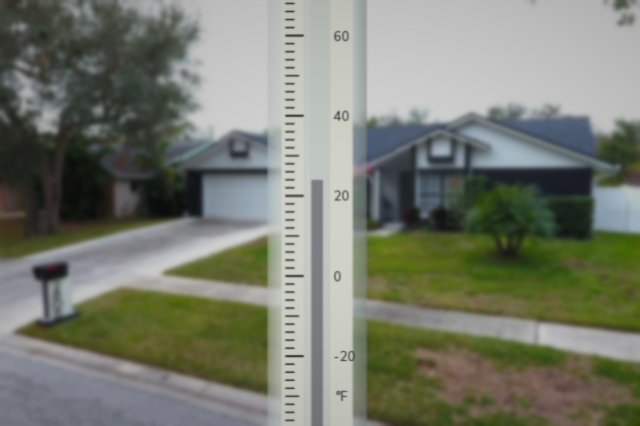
{"value": 24, "unit": "°F"}
